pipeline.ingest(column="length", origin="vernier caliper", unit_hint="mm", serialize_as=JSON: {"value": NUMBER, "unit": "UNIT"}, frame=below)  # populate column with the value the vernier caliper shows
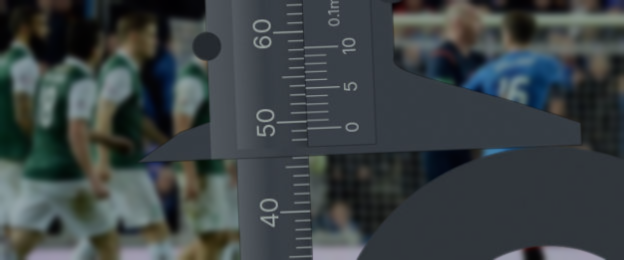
{"value": 49.2, "unit": "mm"}
